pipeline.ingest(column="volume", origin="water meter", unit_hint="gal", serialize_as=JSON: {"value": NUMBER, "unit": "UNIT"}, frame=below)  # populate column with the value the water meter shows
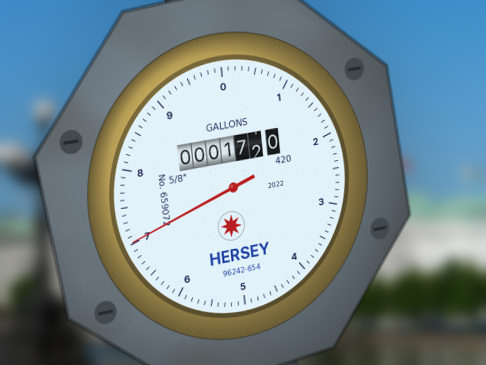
{"value": 1717.0, "unit": "gal"}
